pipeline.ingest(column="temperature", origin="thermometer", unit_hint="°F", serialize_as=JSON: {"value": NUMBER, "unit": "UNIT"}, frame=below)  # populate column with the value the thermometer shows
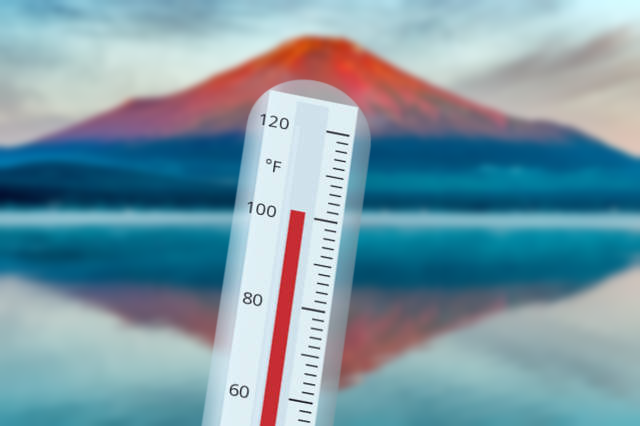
{"value": 101, "unit": "°F"}
